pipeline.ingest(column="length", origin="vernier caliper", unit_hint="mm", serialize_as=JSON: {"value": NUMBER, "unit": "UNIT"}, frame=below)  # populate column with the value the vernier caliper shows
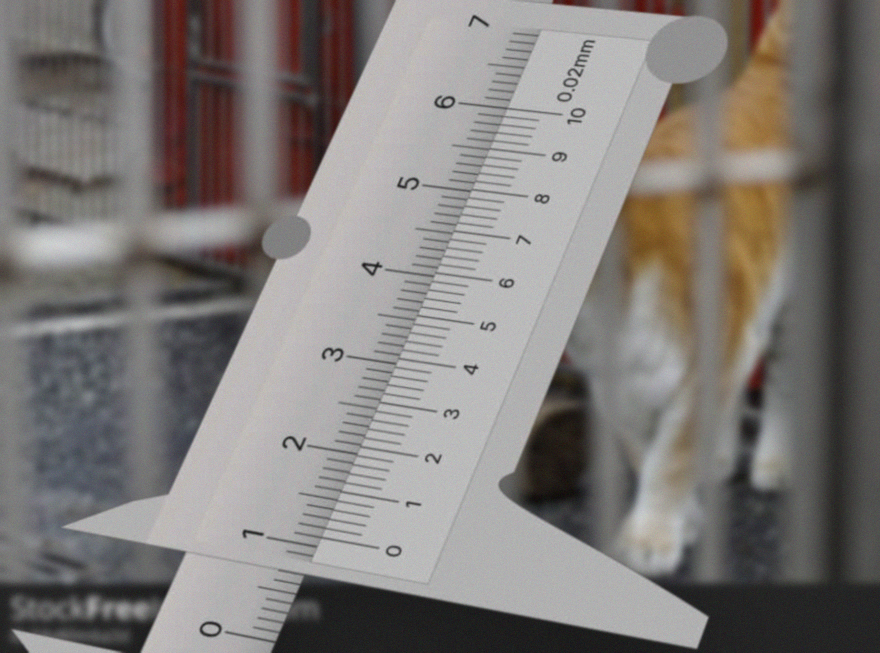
{"value": 11.0, "unit": "mm"}
